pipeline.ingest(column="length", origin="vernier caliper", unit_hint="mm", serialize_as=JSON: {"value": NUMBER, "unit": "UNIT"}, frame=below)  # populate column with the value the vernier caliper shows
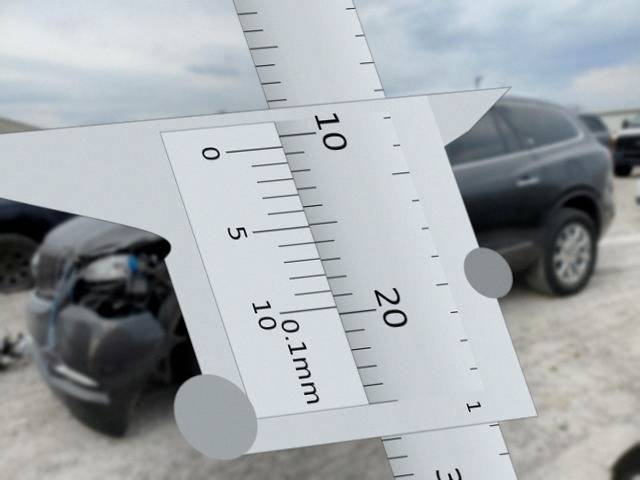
{"value": 10.6, "unit": "mm"}
